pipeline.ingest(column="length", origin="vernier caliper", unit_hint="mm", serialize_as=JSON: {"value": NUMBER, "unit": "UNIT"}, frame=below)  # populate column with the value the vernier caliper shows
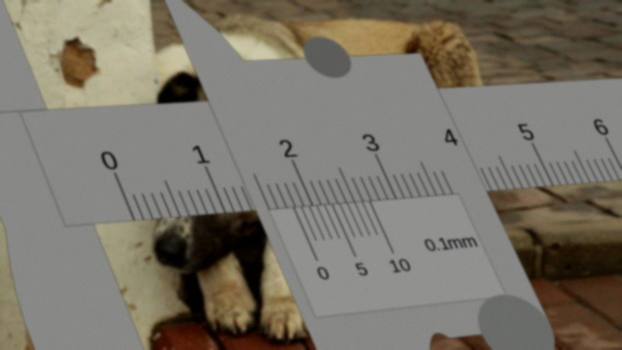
{"value": 17.8, "unit": "mm"}
